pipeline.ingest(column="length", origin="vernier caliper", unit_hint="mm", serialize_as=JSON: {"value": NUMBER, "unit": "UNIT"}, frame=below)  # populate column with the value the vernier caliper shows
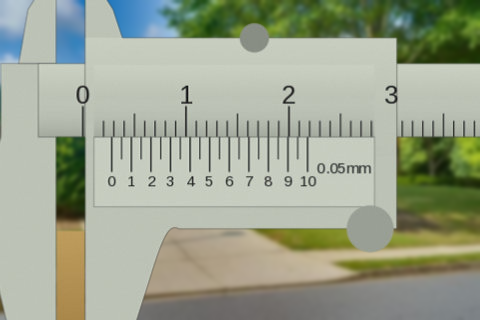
{"value": 2.8, "unit": "mm"}
